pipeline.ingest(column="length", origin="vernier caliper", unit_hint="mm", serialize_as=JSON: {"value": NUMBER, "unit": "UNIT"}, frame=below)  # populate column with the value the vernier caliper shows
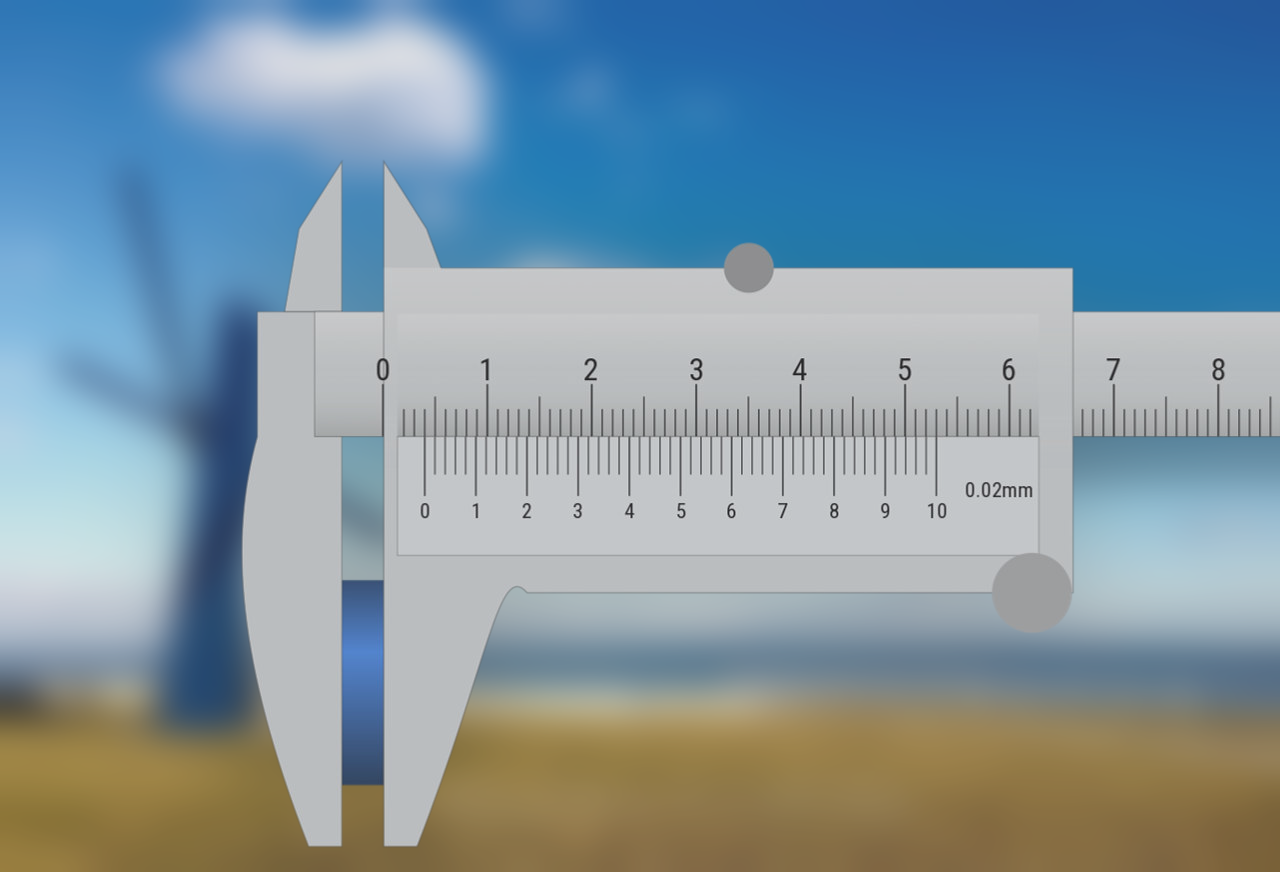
{"value": 4.0, "unit": "mm"}
